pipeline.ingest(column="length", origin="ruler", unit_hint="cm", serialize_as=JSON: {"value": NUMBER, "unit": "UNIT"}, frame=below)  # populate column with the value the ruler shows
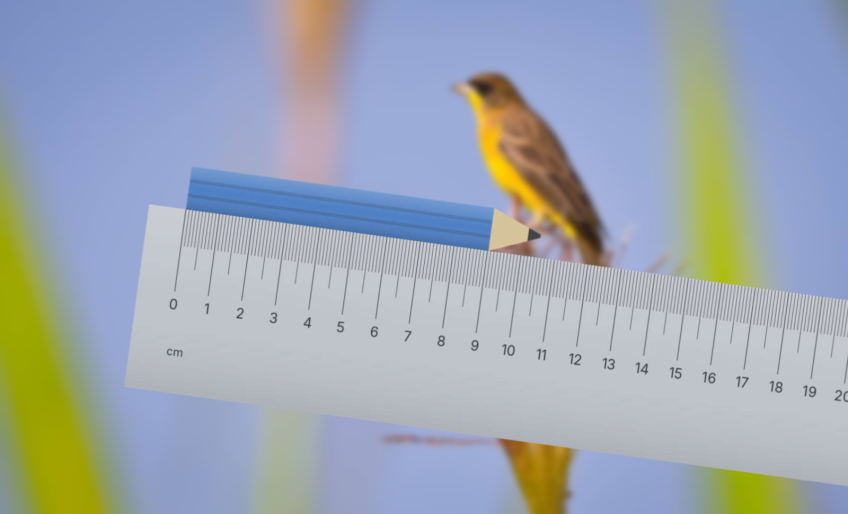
{"value": 10.5, "unit": "cm"}
